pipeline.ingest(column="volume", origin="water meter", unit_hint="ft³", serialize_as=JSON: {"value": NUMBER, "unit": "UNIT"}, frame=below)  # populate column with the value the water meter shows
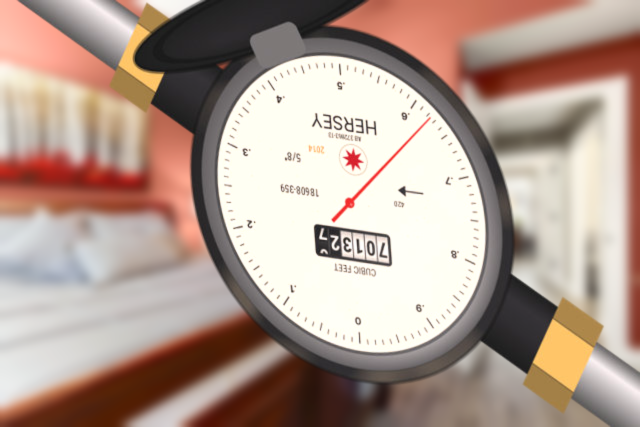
{"value": 701326.62, "unit": "ft³"}
